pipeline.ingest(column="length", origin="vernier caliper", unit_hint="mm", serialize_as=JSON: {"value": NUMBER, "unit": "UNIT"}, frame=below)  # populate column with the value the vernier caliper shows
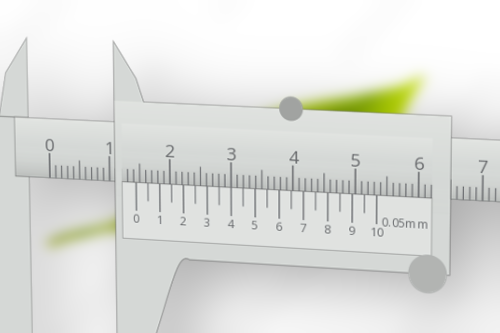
{"value": 14.4, "unit": "mm"}
